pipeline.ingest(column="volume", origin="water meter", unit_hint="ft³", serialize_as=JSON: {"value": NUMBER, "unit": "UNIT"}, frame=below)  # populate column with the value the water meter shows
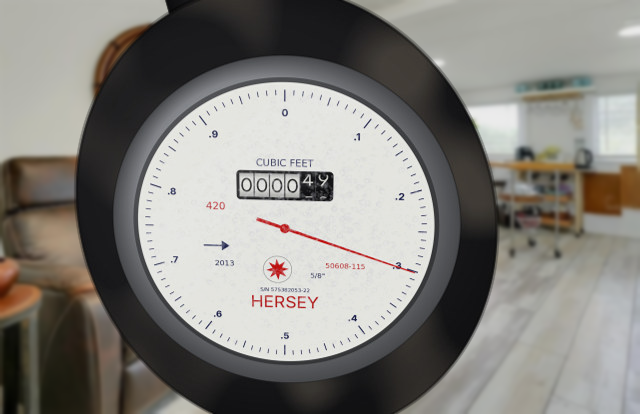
{"value": 49.30, "unit": "ft³"}
